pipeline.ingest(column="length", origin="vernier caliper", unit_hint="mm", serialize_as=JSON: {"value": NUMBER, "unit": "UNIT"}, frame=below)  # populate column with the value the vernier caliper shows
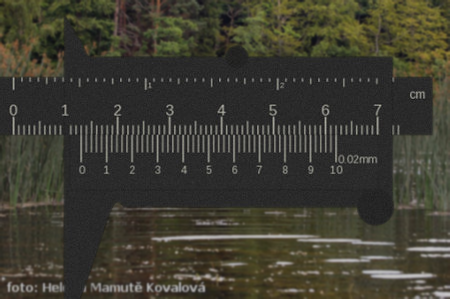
{"value": 13.0, "unit": "mm"}
